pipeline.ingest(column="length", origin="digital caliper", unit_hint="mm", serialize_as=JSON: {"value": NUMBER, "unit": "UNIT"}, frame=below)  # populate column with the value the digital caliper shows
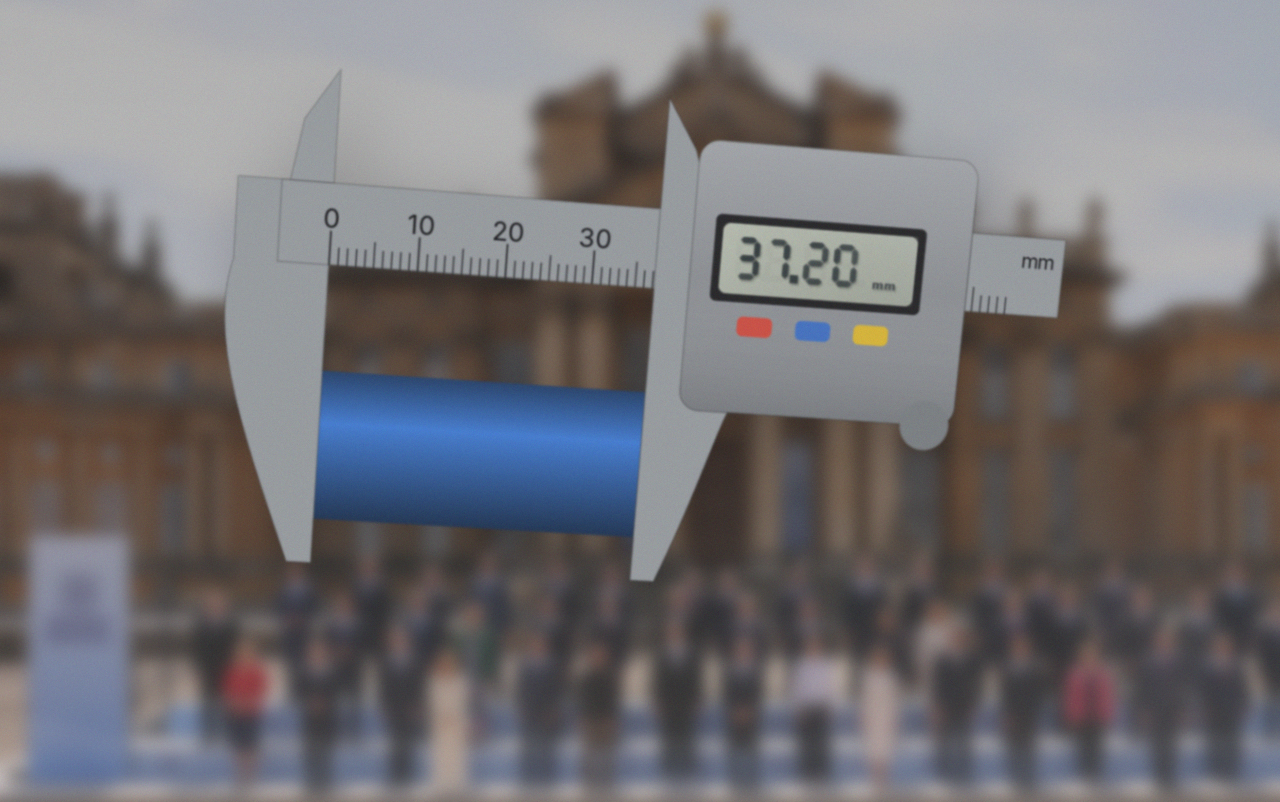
{"value": 37.20, "unit": "mm"}
